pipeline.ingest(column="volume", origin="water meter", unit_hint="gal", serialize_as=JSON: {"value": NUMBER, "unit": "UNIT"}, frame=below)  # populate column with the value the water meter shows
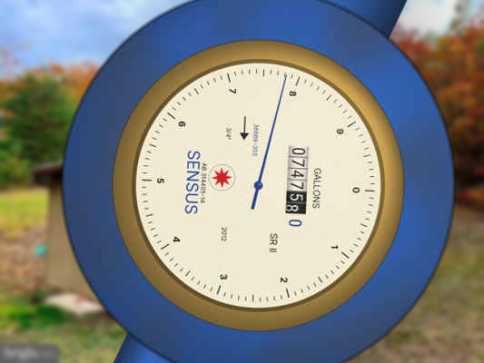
{"value": 747577.8, "unit": "gal"}
